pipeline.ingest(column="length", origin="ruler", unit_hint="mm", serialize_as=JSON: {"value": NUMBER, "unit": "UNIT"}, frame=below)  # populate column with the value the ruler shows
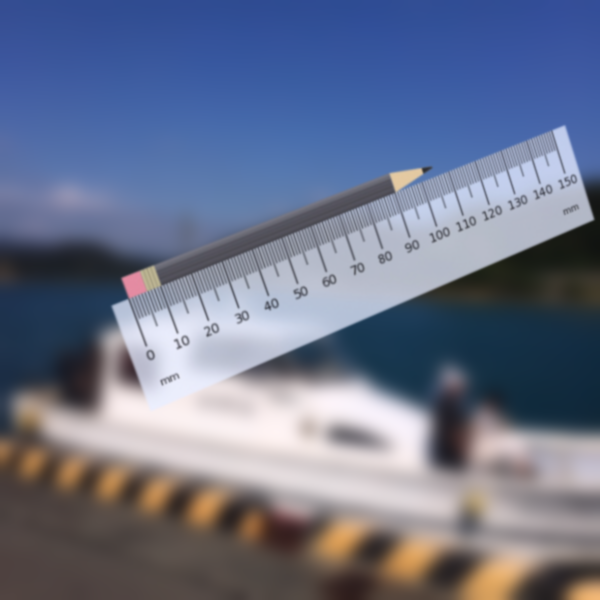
{"value": 105, "unit": "mm"}
